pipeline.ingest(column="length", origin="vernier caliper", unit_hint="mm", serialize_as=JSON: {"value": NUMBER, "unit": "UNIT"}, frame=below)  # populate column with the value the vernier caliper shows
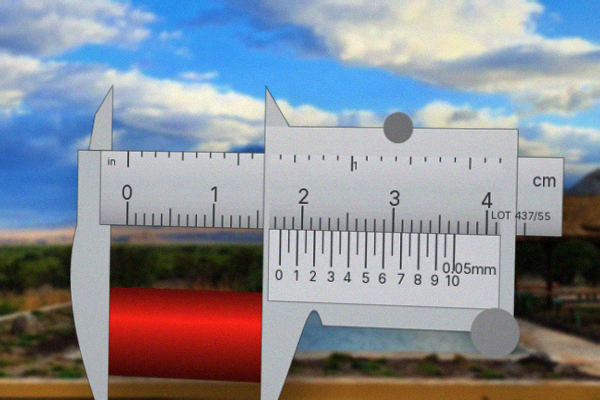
{"value": 17.6, "unit": "mm"}
